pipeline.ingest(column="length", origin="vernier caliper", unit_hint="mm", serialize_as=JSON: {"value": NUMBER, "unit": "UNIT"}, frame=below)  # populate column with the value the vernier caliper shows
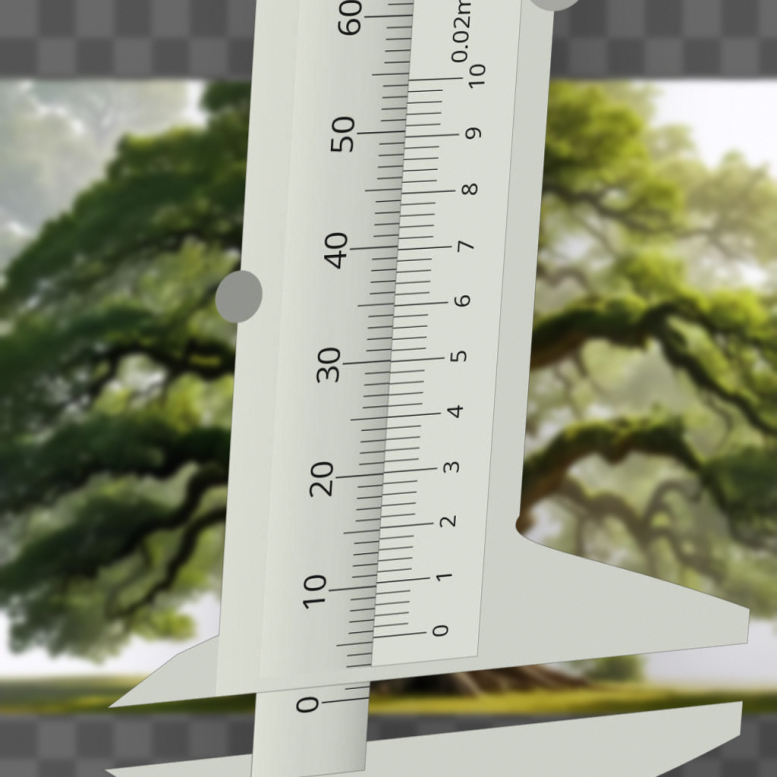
{"value": 5.4, "unit": "mm"}
